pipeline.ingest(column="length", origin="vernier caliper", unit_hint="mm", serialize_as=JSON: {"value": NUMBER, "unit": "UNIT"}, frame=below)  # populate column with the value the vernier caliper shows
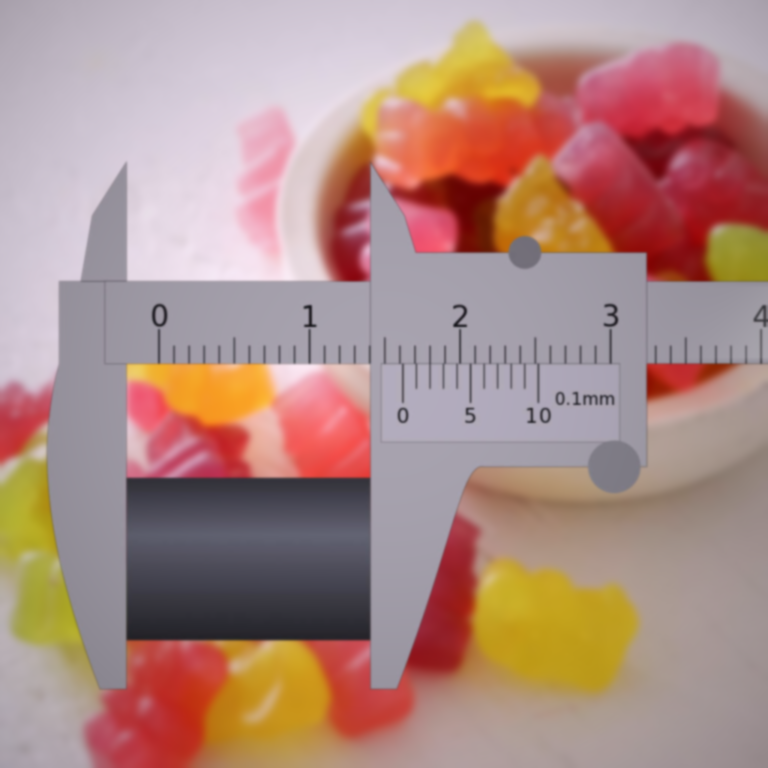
{"value": 16.2, "unit": "mm"}
